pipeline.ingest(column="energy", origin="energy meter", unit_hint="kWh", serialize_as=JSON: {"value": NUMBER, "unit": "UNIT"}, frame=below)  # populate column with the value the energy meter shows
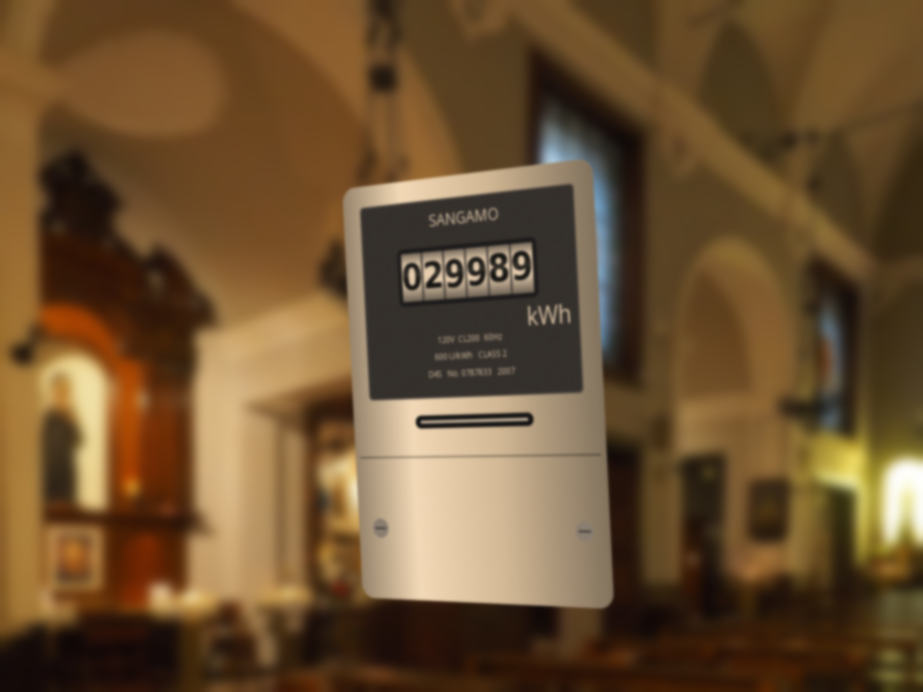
{"value": 29989, "unit": "kWh"}
